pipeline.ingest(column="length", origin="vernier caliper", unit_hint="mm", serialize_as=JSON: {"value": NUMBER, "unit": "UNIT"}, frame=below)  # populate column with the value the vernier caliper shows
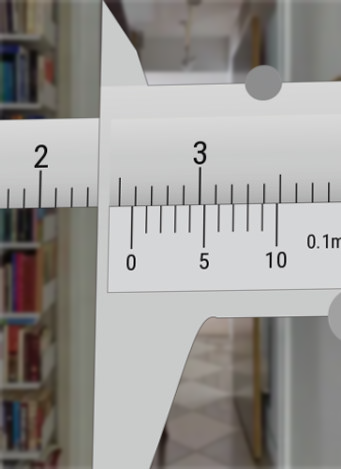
{"value": 25.8, "unit": "mm"}
